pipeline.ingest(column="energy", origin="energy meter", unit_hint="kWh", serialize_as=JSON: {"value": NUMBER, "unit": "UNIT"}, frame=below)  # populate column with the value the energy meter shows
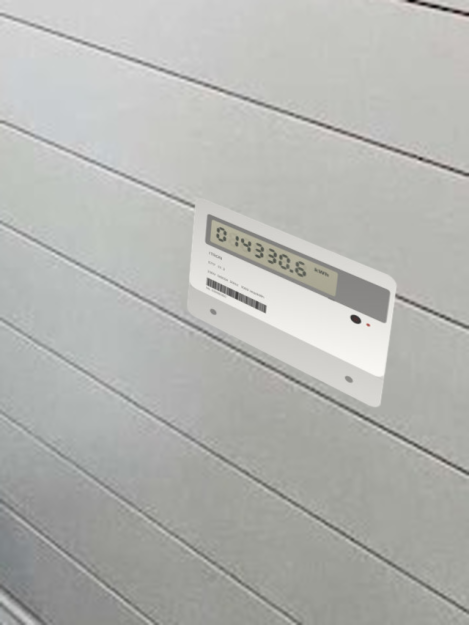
{"value": 14330.6, "unit": "kWh"}
